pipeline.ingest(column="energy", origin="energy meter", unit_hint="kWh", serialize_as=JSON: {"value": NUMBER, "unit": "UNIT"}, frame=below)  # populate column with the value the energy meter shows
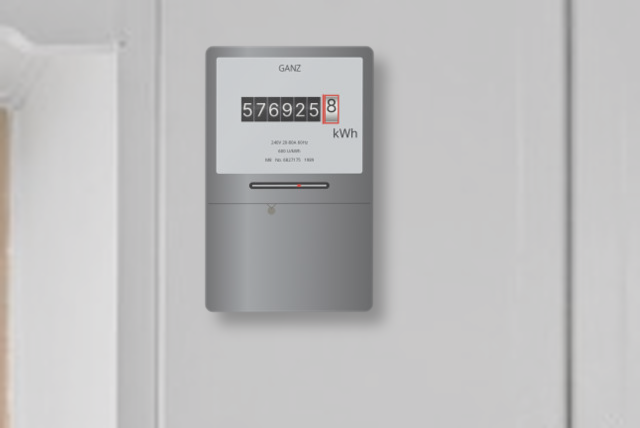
{"value": 576925.8, "unit": "kWh"}
